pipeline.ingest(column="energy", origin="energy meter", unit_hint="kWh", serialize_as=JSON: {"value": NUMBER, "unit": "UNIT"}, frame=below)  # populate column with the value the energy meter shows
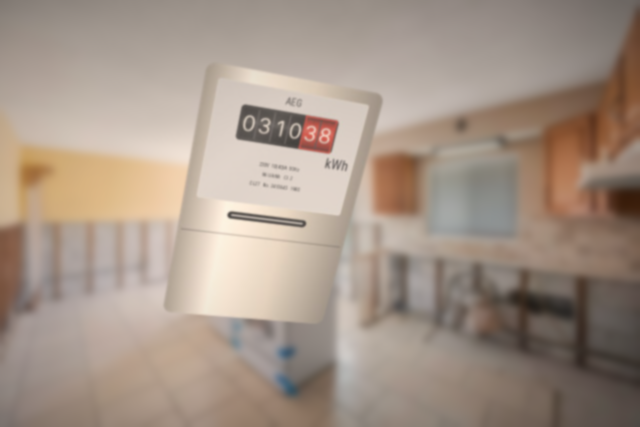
{"value": 310.38, "unit": "kWh"}
